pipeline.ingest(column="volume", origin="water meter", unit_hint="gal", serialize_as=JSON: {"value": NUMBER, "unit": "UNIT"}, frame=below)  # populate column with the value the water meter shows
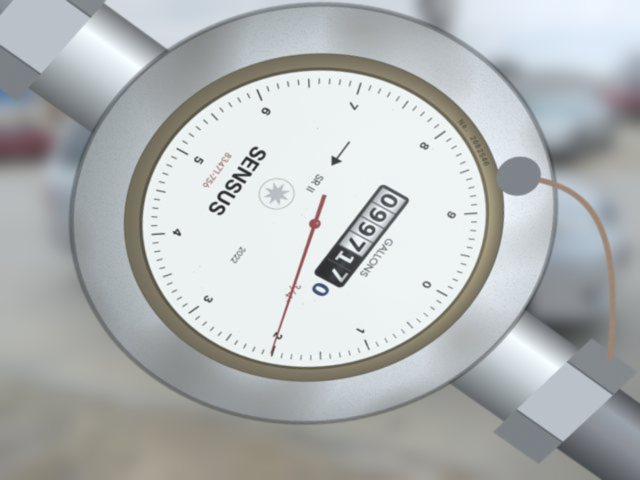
{"value": 997172.0, "unit": "gal"}
